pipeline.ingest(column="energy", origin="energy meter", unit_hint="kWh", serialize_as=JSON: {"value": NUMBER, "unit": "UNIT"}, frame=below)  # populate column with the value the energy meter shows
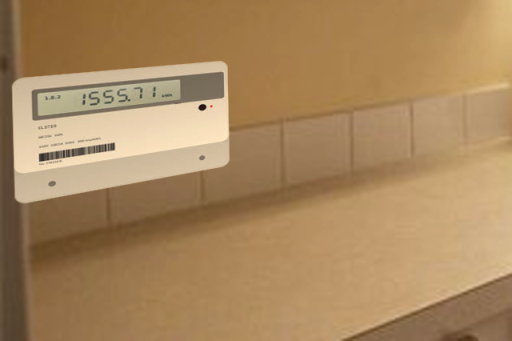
{"value": 1555.71, "unit": "kWh"}
